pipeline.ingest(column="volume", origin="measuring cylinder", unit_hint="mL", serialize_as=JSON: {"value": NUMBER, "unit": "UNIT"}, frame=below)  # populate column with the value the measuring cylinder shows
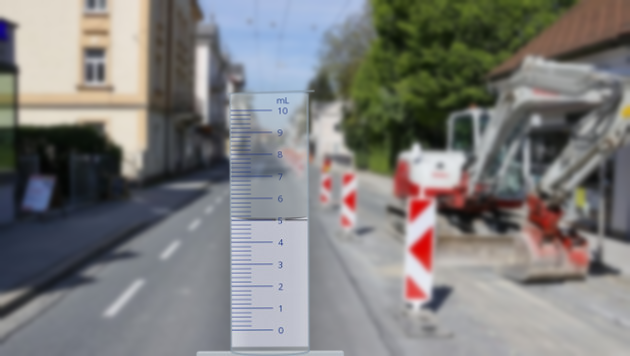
{"value": 5, "unit": "mL"}
